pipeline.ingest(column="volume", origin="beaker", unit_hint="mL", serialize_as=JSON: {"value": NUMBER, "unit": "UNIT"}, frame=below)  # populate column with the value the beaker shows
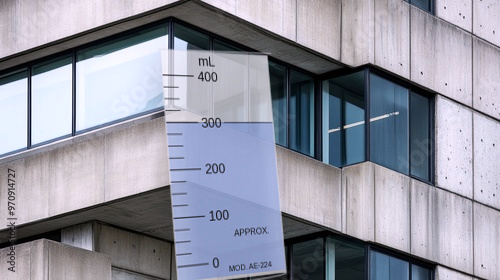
{"value": 300, "unit": "mL"}
